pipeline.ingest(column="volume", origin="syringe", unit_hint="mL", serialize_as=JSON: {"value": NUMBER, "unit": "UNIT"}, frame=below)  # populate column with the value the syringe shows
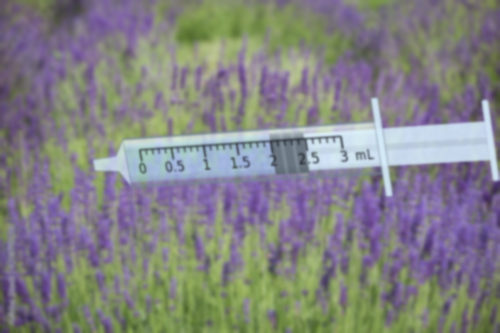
{"value": 2, "unit": "mL"}
